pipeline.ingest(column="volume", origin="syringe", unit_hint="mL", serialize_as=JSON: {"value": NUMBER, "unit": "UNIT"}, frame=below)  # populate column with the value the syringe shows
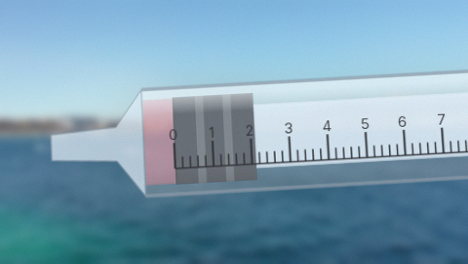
{"value": 0, "unit": "mL"}
